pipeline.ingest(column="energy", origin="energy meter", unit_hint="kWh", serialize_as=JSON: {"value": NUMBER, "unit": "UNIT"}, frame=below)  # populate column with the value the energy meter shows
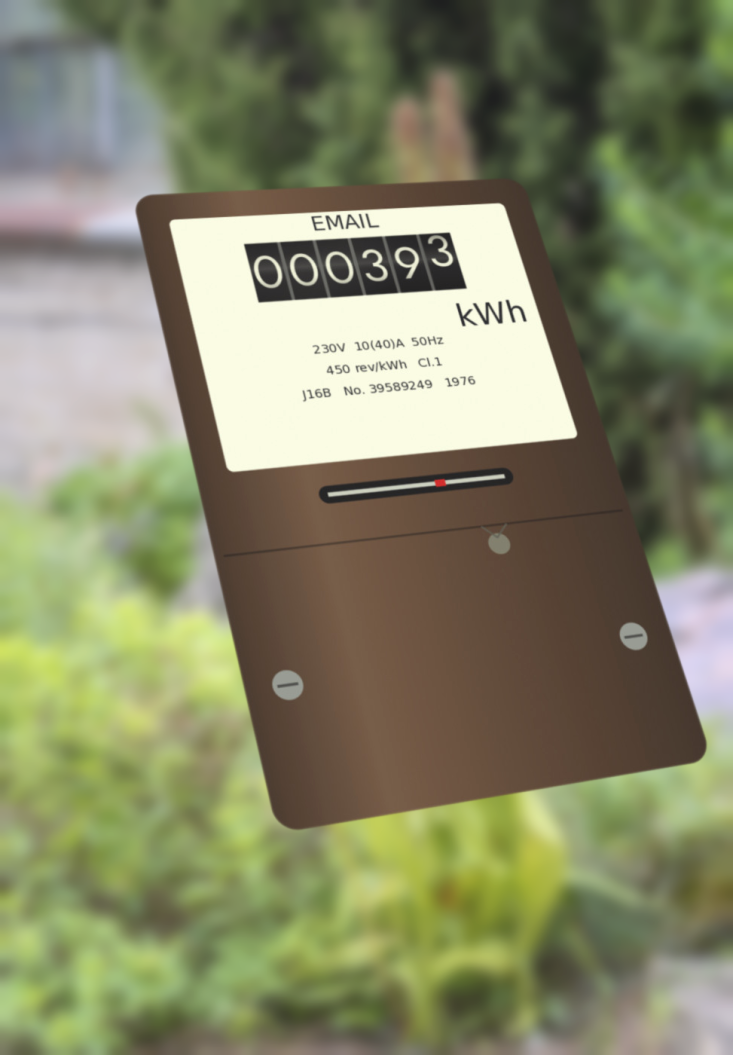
{"value": 393, "unit": "kWh"}
